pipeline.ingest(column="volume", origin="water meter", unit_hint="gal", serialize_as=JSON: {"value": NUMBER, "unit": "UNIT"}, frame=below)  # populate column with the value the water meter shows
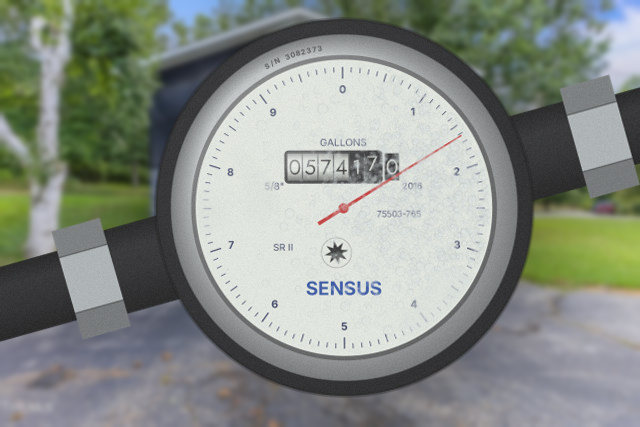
{"value": 574171.6, "unit": "gal"}
